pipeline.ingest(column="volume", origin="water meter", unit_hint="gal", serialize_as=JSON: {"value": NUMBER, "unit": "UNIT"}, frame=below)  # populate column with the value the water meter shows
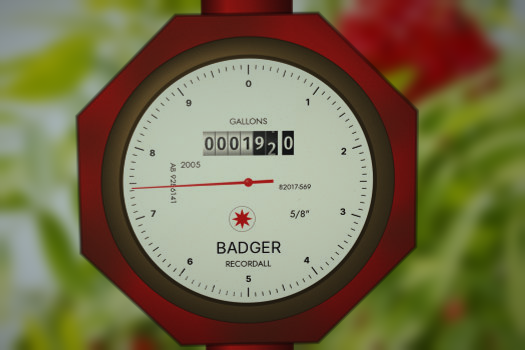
{"value": 1917.4, "unit": "gal"}
